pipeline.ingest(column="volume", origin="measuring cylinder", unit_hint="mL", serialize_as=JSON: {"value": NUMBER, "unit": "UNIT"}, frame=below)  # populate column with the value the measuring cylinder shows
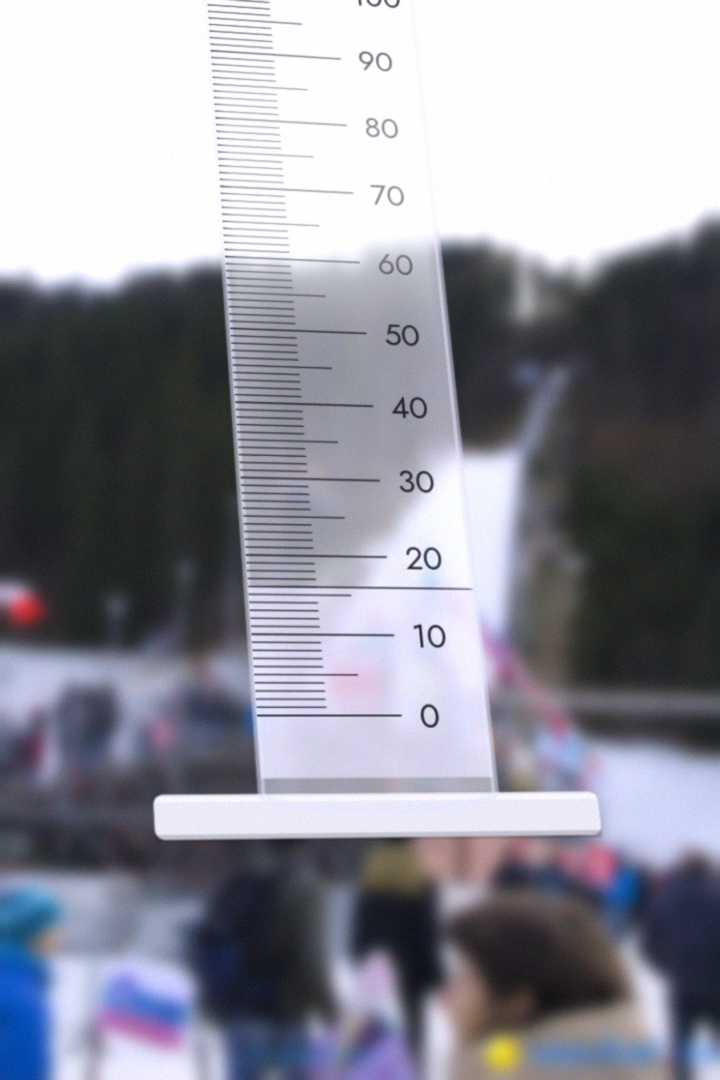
{"value": 16, "unit": "mL"}
